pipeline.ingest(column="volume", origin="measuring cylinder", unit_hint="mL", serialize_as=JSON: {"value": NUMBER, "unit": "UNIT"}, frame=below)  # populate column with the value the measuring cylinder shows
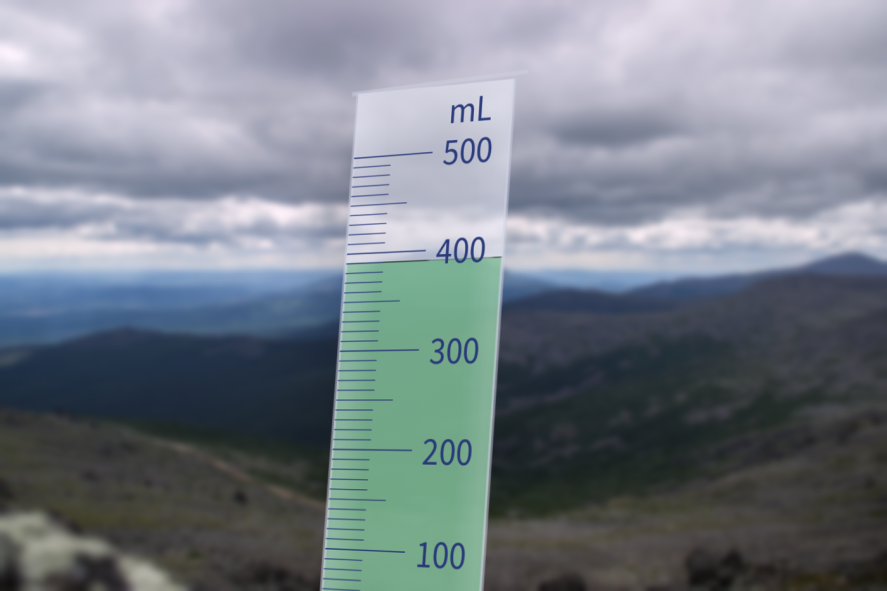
{"value": 390, "unit": "mL"}
